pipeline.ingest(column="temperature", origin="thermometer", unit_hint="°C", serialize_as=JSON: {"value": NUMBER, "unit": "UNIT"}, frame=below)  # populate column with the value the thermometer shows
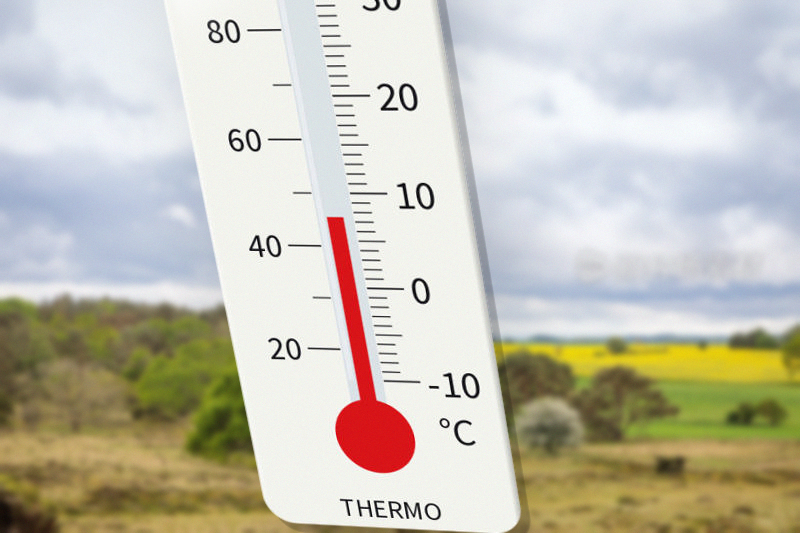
{"value": 7.5, "unit": "°C"}
